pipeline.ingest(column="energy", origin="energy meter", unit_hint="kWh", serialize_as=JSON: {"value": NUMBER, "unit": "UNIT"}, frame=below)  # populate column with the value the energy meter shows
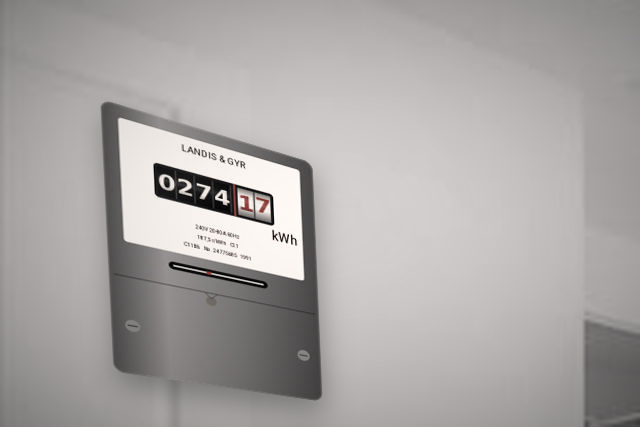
{"value": 274.17, "unit": "kWh"}
